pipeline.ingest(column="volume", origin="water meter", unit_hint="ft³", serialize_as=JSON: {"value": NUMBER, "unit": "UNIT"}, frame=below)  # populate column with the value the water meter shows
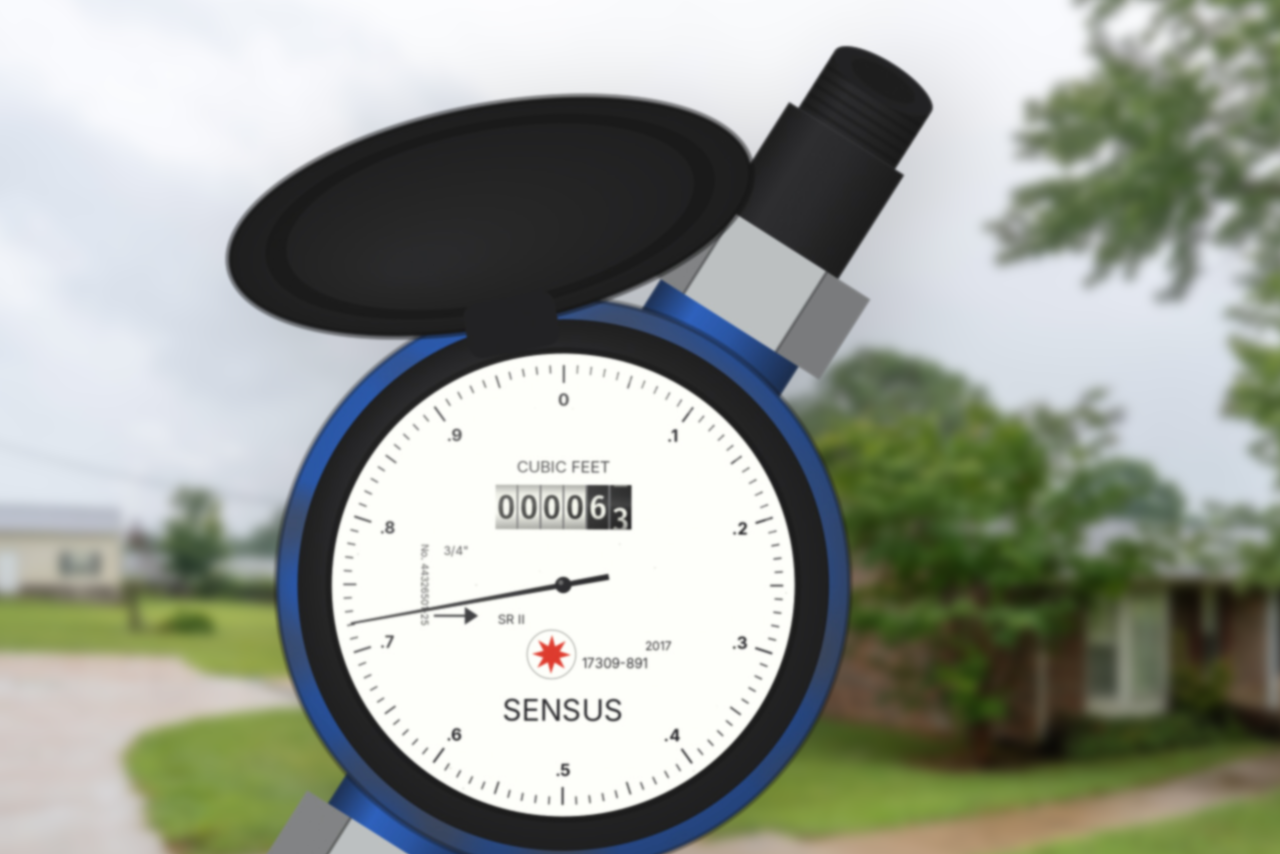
{"value": 62.72, "unit": "ft³"}
